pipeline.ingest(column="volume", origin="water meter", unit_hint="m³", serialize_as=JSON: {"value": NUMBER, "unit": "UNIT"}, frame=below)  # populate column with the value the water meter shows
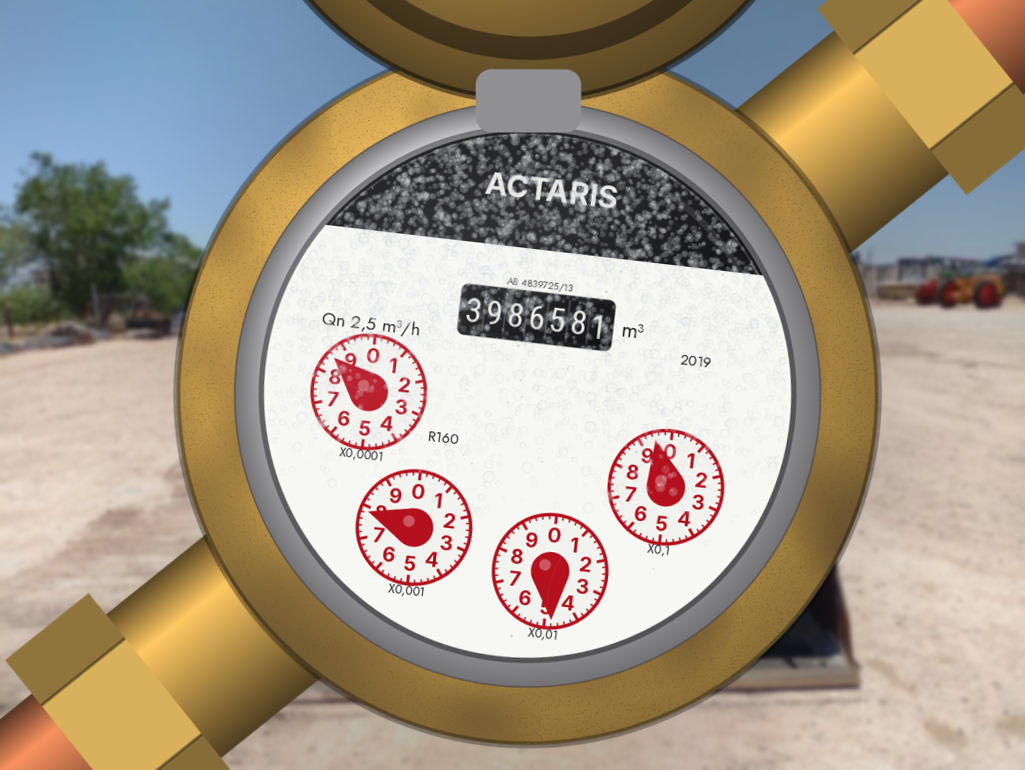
{"value": 3986580.9478, "unit": "m³"}
